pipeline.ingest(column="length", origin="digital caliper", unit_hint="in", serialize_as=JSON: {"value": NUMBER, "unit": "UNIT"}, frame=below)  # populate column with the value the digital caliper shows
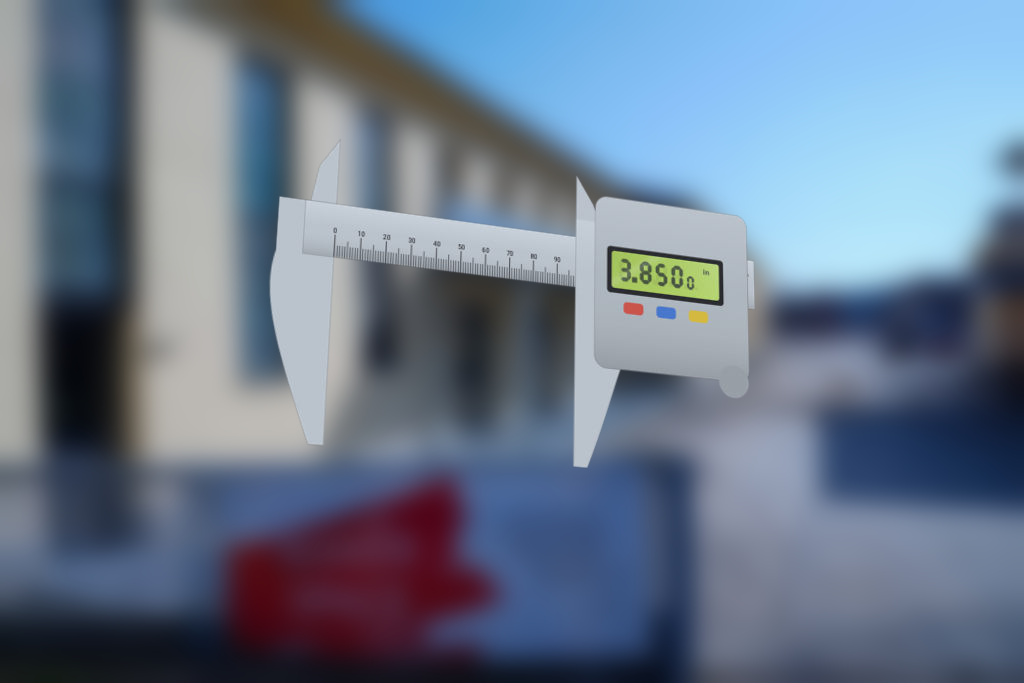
{"value": 3.8500, "unit": "in"}
